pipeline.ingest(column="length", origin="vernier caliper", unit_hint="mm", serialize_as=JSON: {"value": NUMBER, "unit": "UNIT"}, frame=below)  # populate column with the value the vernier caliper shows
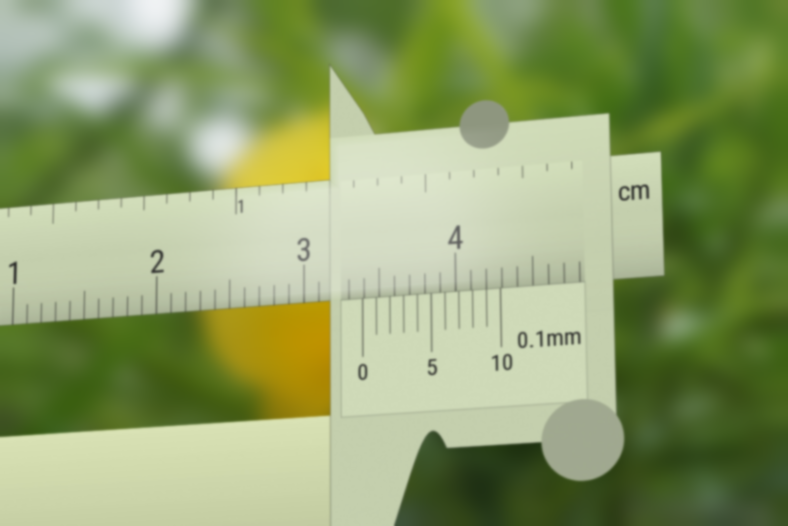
{"value": 33.9, "unit": "mm"}
